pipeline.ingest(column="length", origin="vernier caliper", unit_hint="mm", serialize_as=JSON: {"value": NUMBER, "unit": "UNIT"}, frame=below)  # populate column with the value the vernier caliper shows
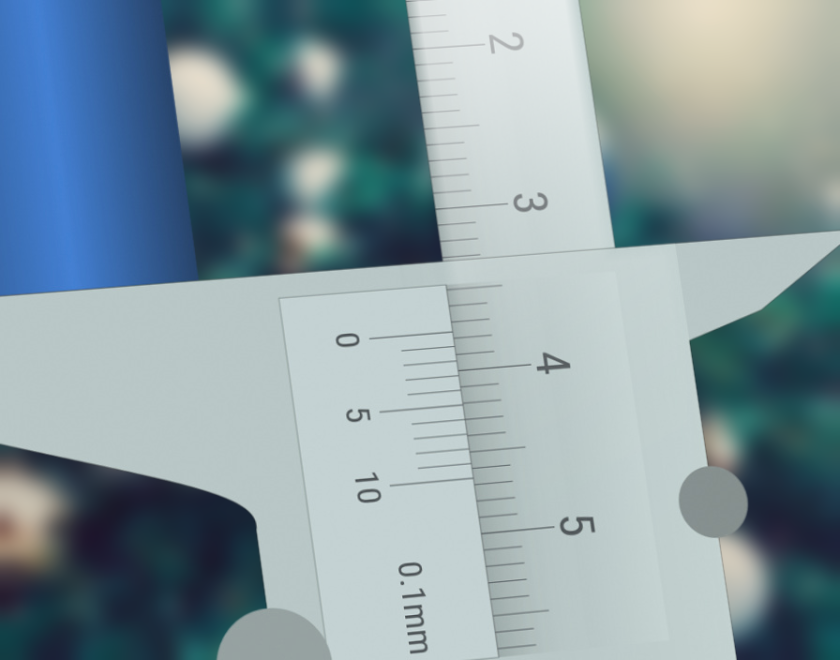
{"value": 37.6, "unit": "mm"}
